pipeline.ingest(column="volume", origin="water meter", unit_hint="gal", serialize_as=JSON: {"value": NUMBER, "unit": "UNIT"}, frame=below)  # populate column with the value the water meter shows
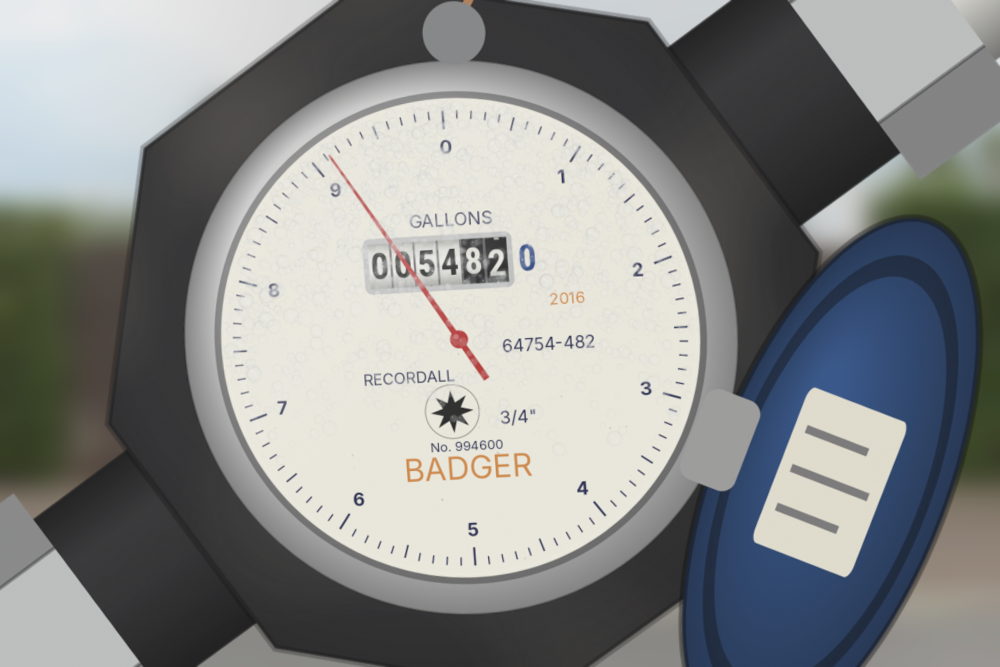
{"value": 54819.1, "unit": "gal"}
